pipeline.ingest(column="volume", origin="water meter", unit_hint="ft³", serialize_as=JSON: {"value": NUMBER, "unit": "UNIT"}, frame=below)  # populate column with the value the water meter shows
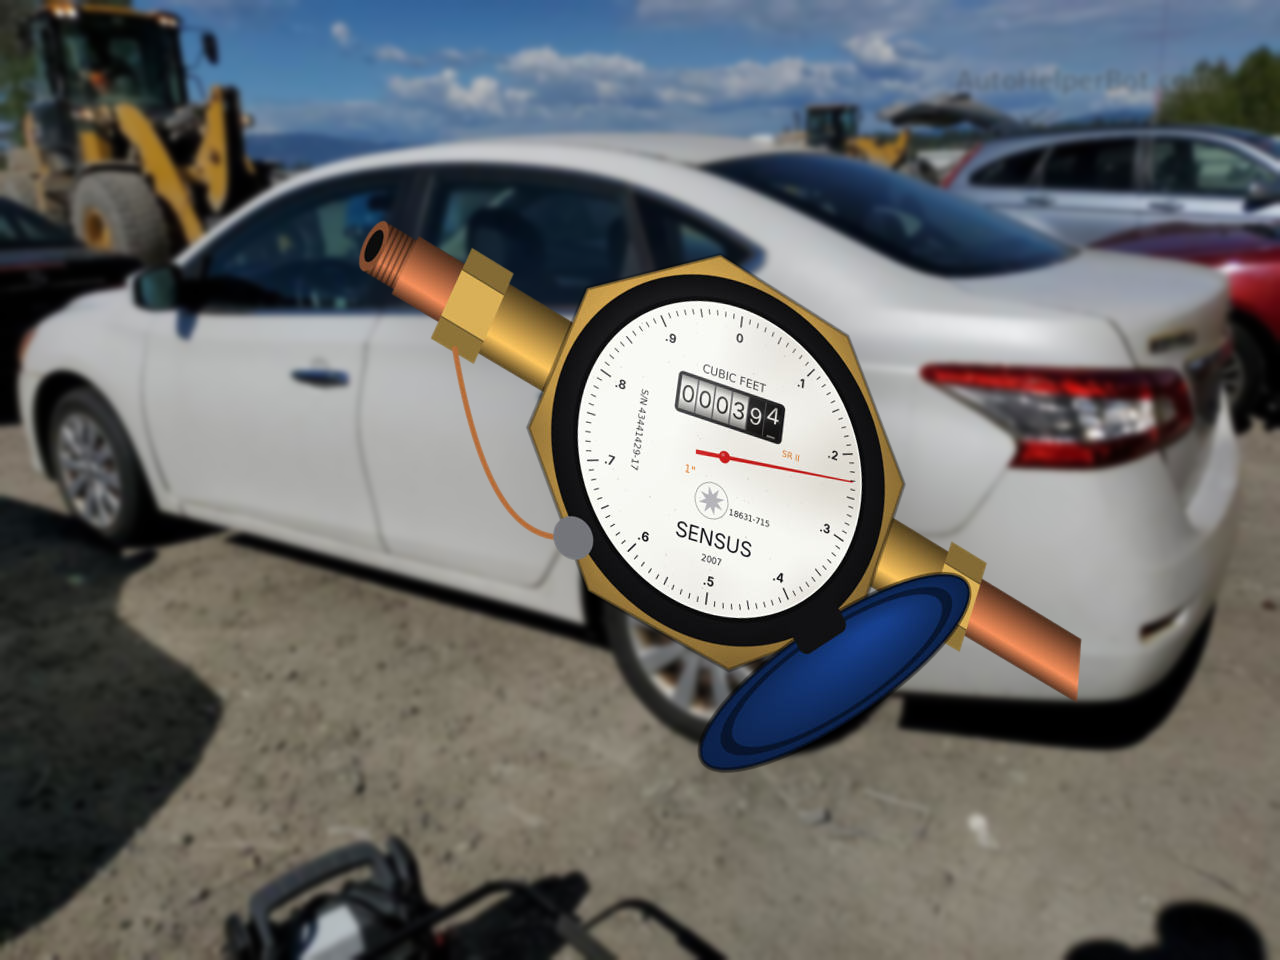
{"value": 394.23, "unit": "ft³"}
